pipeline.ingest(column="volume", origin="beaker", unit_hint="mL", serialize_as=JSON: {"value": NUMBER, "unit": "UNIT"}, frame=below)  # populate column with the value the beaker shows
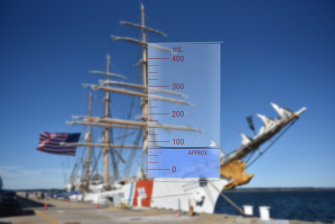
{"value": 75, "unit": "mL"}
